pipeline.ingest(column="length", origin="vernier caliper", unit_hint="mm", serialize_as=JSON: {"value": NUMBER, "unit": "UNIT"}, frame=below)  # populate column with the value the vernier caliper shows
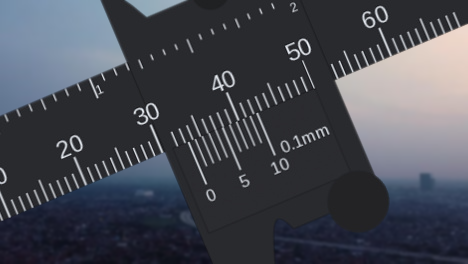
{"value": 33.4, "unit": "mm"}
